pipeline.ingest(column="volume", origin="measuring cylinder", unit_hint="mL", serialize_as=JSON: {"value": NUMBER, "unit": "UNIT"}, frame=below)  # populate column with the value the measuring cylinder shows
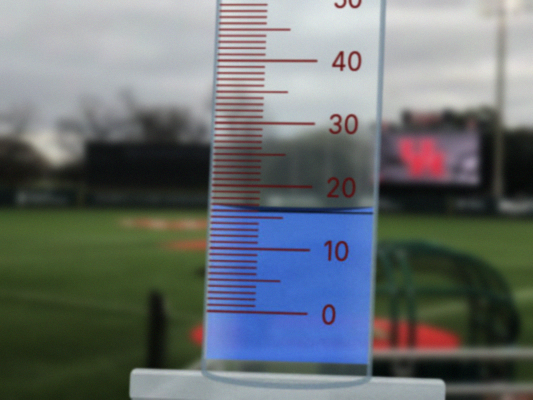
{"value": 16, "unit": "mL"}
